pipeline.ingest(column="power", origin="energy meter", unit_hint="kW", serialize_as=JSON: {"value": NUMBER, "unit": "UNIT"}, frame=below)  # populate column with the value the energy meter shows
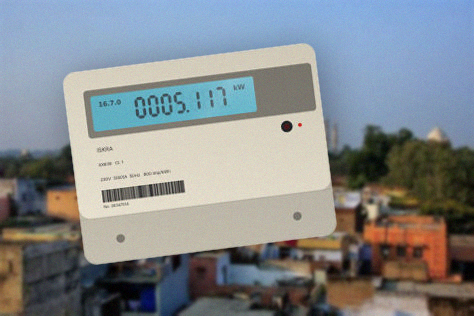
{"value": 5.117, "unit": "kW"}
